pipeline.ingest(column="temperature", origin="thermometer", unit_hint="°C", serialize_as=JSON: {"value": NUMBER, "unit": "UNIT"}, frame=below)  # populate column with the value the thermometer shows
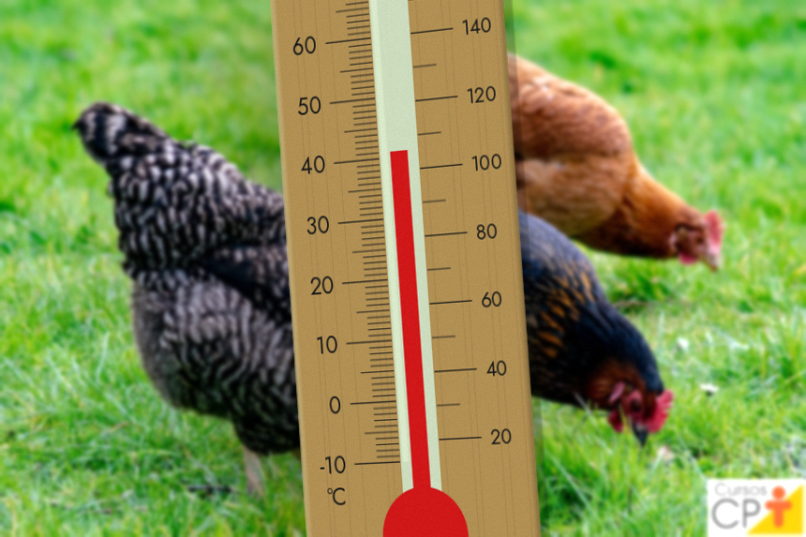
{"value": 41, "unit": "°C"}
